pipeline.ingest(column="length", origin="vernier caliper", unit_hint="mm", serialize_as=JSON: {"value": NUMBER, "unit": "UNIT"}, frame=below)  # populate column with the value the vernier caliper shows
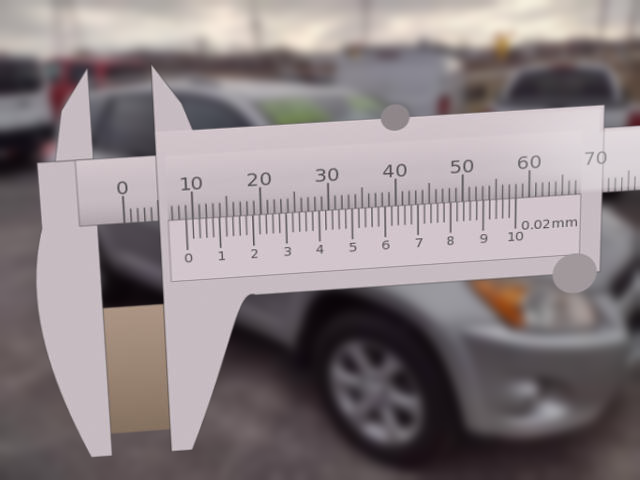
{"value": 9.0, "unit": "mm"}
